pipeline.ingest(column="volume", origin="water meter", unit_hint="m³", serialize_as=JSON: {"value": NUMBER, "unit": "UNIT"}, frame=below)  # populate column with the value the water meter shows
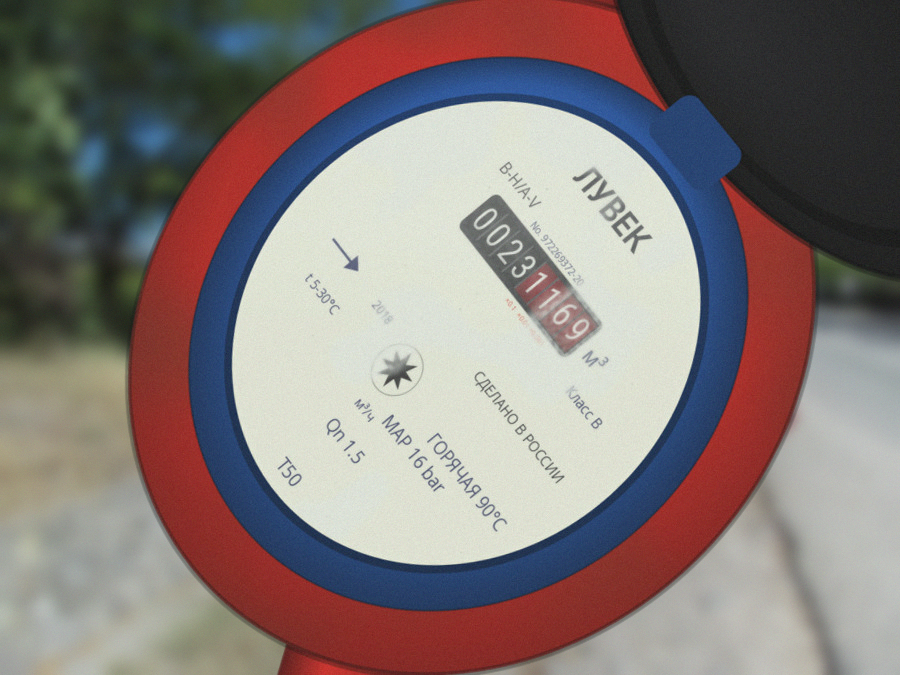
{"value": 23.1169, "unit": "m³"}
